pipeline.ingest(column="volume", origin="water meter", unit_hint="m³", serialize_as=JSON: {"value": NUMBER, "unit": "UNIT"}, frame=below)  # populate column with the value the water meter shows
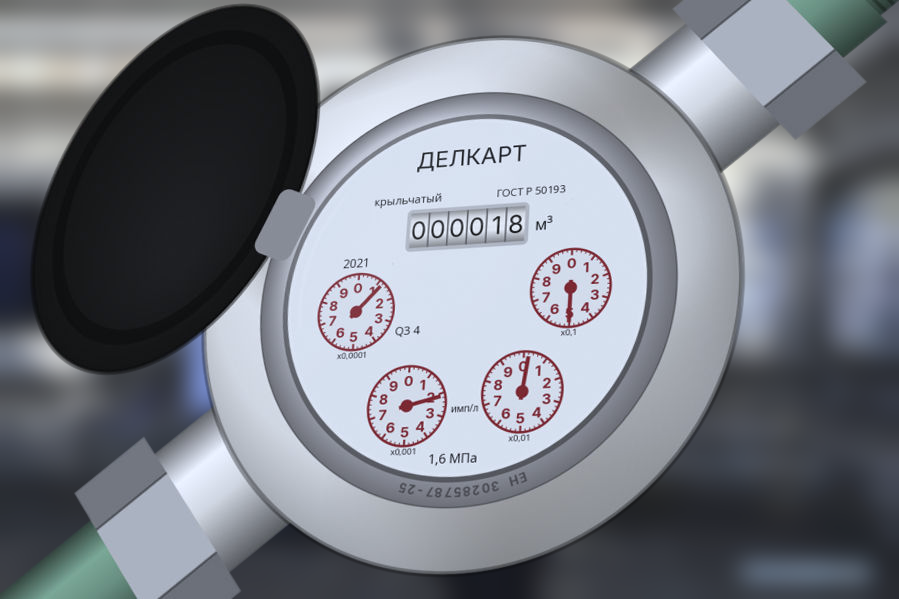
{"value": 18.5021, "unit": "m³"}
